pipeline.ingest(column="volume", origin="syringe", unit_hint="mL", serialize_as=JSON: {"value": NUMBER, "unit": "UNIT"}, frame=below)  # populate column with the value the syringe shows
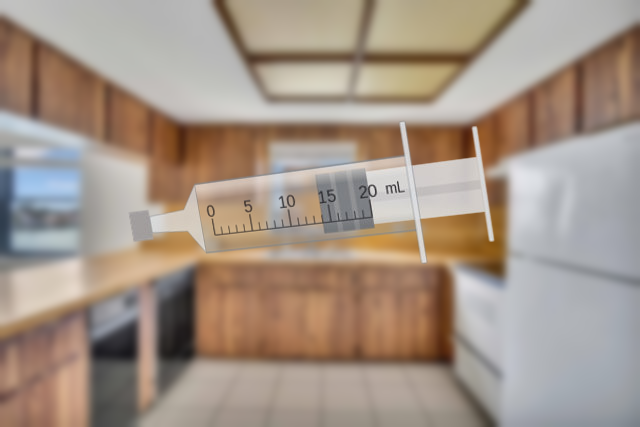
{"value": 14, "unit": "mL"}
